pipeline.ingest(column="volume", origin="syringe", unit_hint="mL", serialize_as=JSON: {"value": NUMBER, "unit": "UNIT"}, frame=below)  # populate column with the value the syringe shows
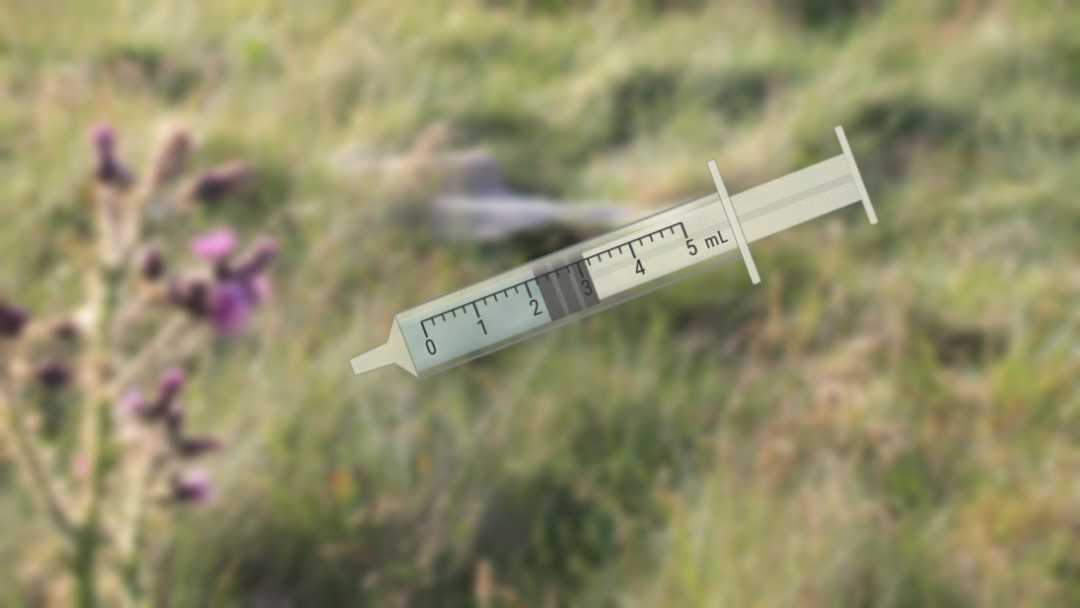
{"value": 2.2, "unit": "mL"}
